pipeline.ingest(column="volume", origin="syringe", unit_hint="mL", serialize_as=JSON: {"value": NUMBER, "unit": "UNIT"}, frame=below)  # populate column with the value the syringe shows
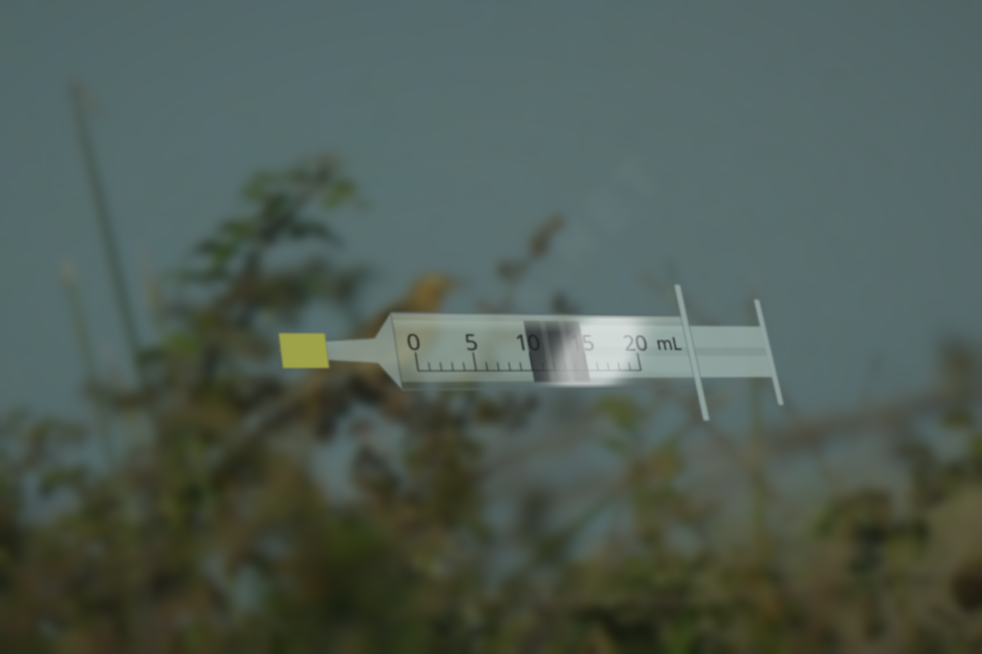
{"value": 10, "unit": "mL"}
